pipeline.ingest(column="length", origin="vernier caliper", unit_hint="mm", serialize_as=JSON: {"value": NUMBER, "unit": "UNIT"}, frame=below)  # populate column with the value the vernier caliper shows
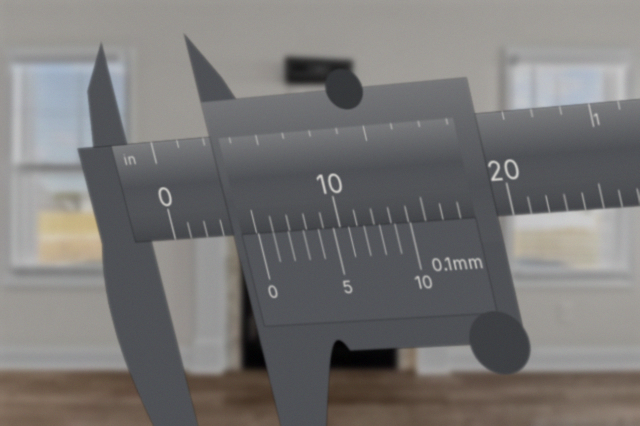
{"value": 5.1, "unit": "mm"}
